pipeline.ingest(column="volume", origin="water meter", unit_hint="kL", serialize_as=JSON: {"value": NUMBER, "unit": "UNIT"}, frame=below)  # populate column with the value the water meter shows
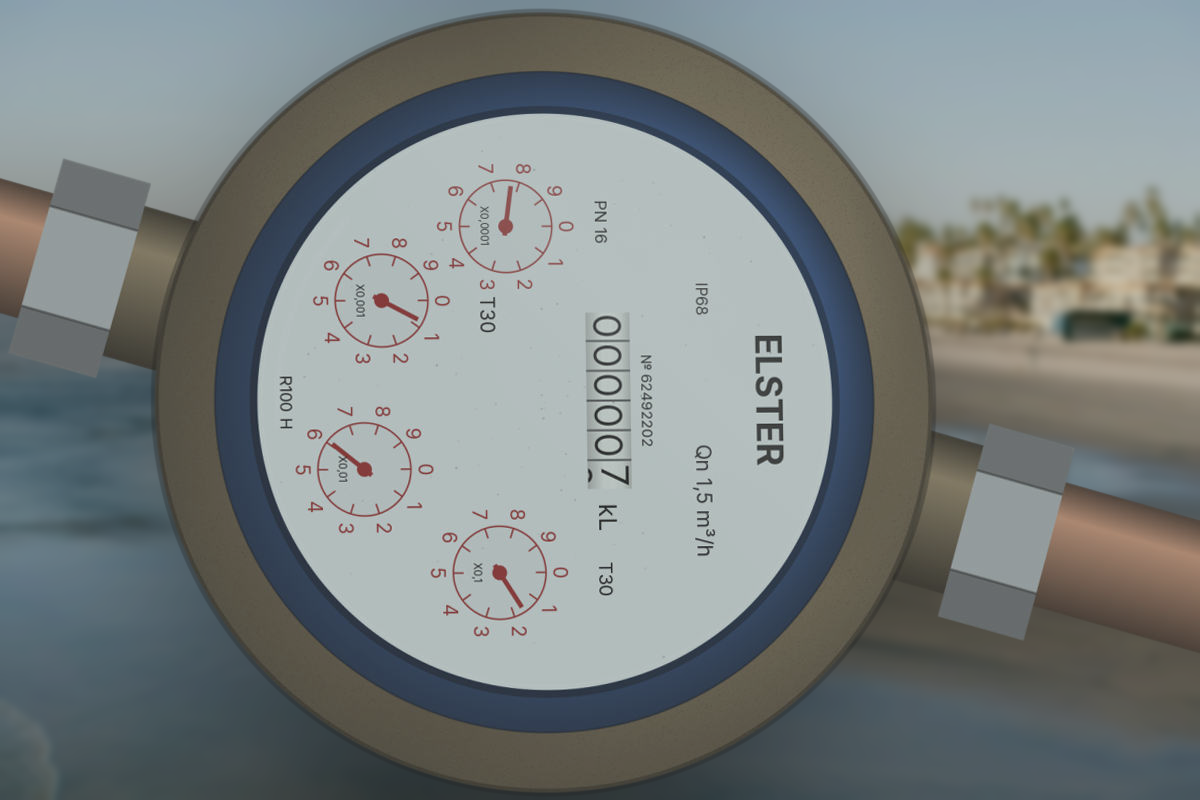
{"value": 7.1607, "unit": "kL"}
